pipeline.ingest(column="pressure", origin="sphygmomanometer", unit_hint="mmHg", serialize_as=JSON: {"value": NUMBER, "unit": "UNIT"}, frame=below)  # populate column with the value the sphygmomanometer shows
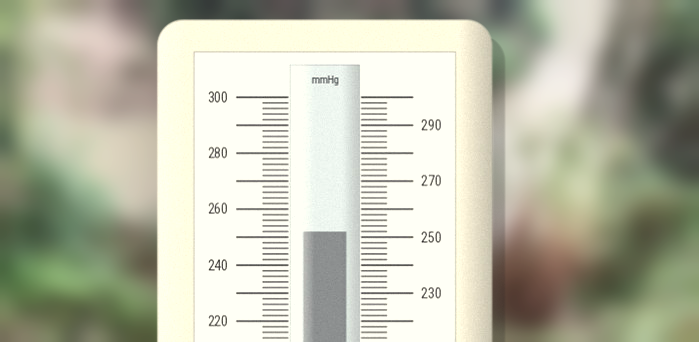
{"value": 252, "unit": "mmHg"}
